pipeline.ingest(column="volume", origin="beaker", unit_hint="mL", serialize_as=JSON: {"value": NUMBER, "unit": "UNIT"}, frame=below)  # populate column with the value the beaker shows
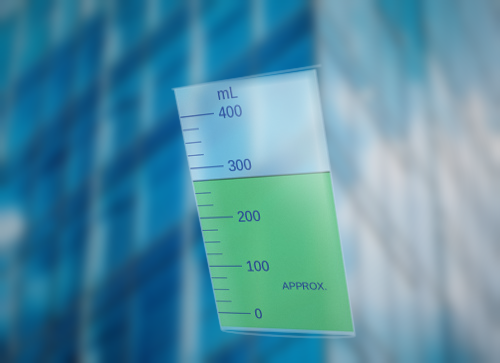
{"value": 275, "unit": "mL"}
